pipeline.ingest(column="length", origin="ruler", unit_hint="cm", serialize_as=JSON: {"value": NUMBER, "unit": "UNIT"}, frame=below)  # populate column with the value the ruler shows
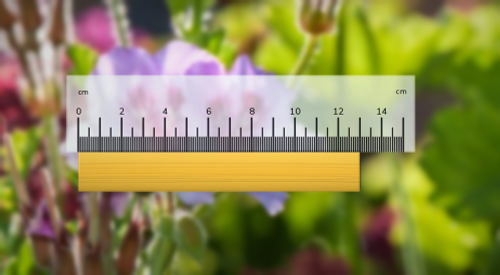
{"value": 13, "unit": "cm"}
